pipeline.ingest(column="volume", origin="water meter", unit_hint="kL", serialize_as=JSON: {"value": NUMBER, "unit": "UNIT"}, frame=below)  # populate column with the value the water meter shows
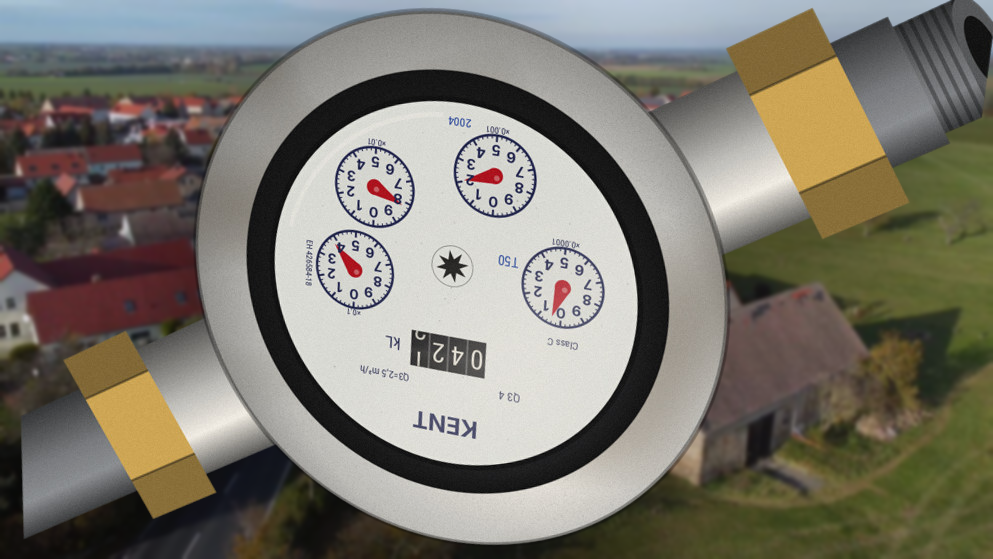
{"value": 421.3820, "unit": "kL"}
